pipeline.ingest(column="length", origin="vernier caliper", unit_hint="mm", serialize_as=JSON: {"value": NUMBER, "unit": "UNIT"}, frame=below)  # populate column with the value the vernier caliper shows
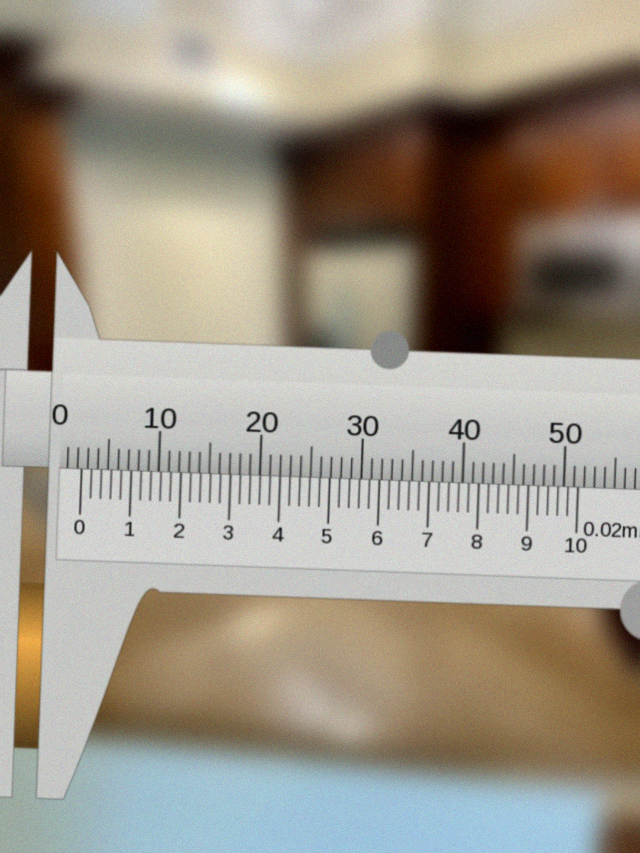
{"value": 2.4, "unit": "mm"}
